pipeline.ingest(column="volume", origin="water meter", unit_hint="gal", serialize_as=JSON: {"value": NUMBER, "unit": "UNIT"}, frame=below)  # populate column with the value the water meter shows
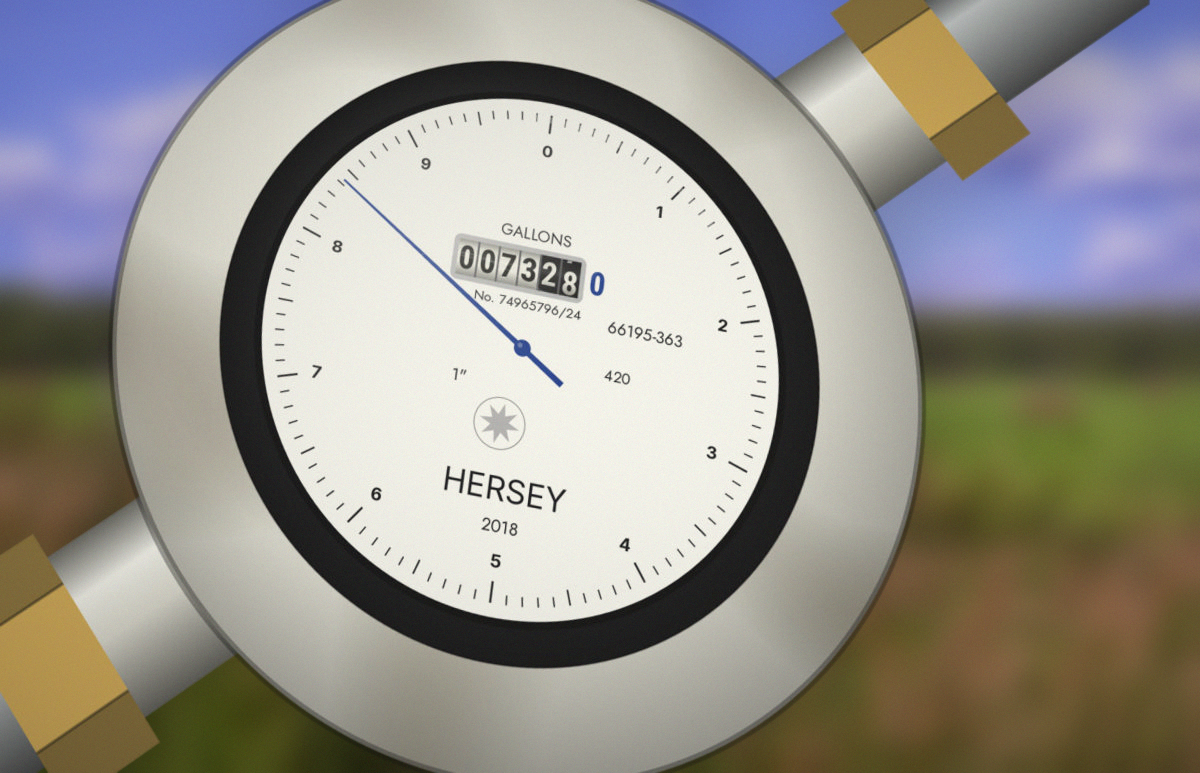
{"value": 73278.4, "unit": "gal"}
